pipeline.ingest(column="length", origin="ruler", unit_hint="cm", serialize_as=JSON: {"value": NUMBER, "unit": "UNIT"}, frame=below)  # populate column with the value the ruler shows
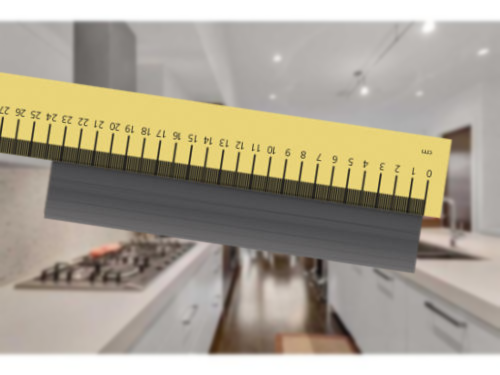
{"value": 23.5, "unit": "cm"}
